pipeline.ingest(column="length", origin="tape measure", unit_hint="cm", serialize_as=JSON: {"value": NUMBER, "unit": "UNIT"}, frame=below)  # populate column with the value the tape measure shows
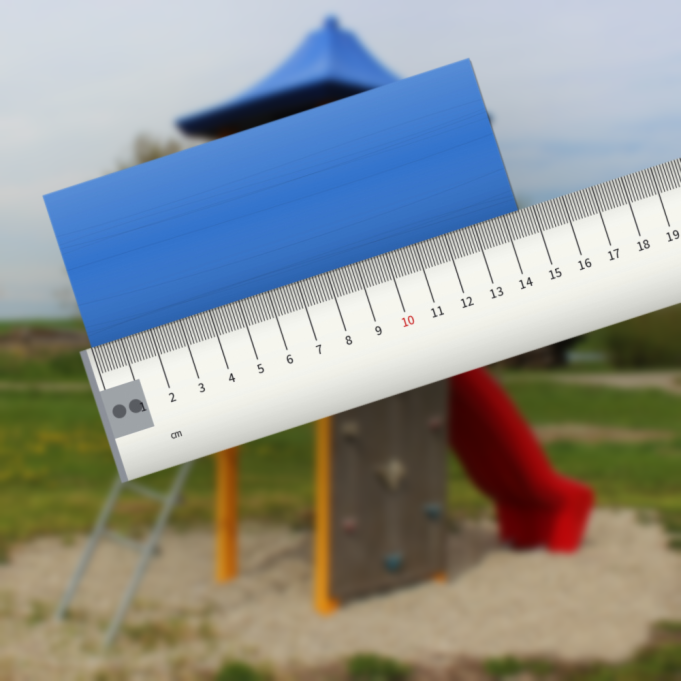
{"value": 14.5, "unit": "cm"}
